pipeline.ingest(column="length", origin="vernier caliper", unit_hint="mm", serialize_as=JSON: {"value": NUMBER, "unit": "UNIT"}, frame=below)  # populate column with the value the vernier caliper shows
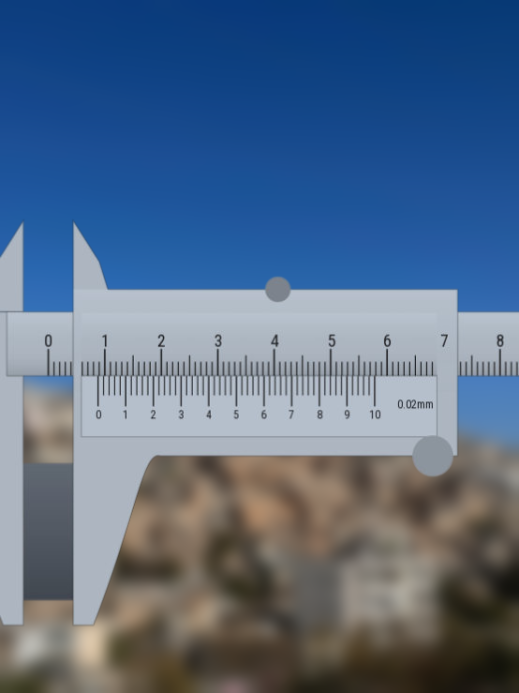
{"value": 8.8, "unit": "mm"}
